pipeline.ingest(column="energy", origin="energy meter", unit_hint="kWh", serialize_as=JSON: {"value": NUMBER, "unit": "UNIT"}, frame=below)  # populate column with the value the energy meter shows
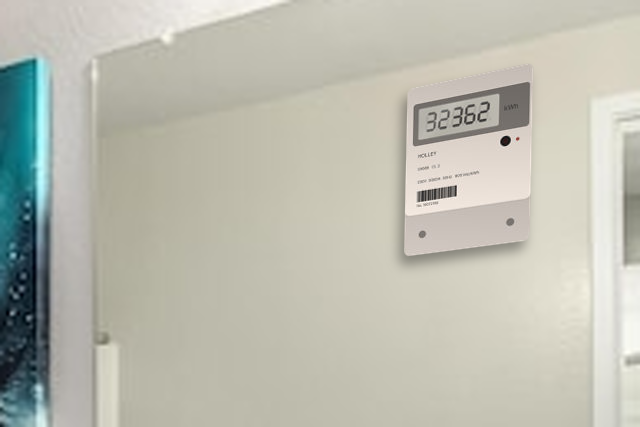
{"value": 32362, "unit": "kWh"}
